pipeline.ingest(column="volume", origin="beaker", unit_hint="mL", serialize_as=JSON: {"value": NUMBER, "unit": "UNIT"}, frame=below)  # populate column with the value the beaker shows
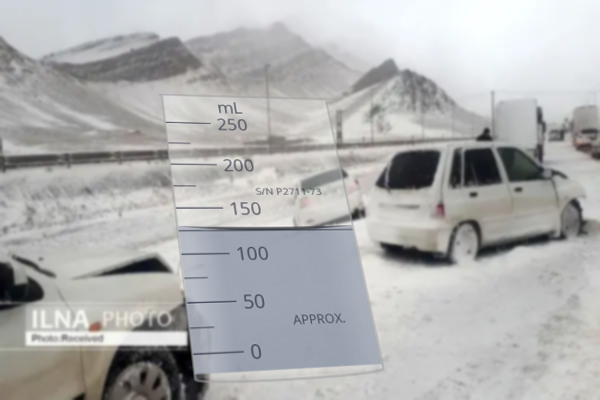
{"value": 125, "unit": "mL"}
